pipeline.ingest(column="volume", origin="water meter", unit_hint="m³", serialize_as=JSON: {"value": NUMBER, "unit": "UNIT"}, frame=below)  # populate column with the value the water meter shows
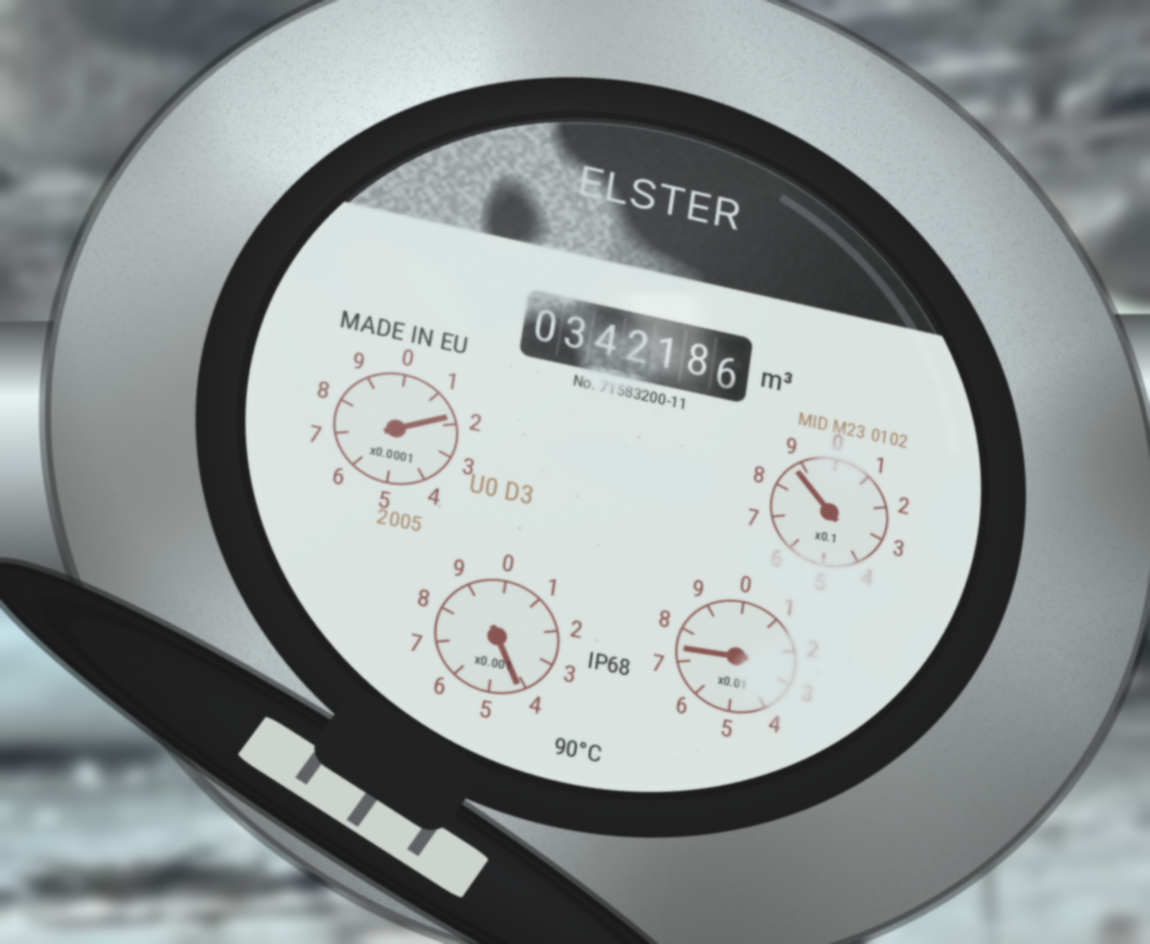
{"value": 342185.8741, "unit": "m³"}
